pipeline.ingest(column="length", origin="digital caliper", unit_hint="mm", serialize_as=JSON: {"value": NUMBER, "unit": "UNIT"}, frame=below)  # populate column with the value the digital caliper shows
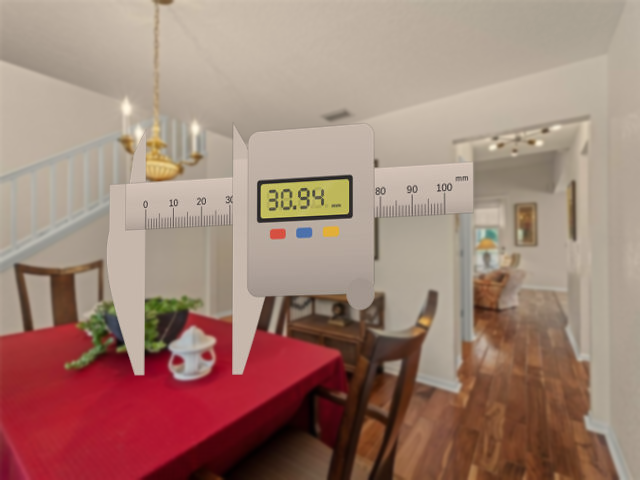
{"value": 30.94, "unit": "mm"}
